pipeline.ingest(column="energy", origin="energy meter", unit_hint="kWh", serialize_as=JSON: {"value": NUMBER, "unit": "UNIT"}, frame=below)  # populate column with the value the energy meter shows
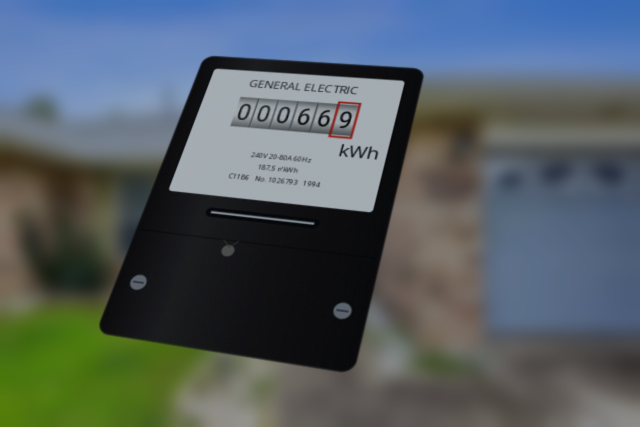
{"value": 66.9, "unit": "kWh"}
